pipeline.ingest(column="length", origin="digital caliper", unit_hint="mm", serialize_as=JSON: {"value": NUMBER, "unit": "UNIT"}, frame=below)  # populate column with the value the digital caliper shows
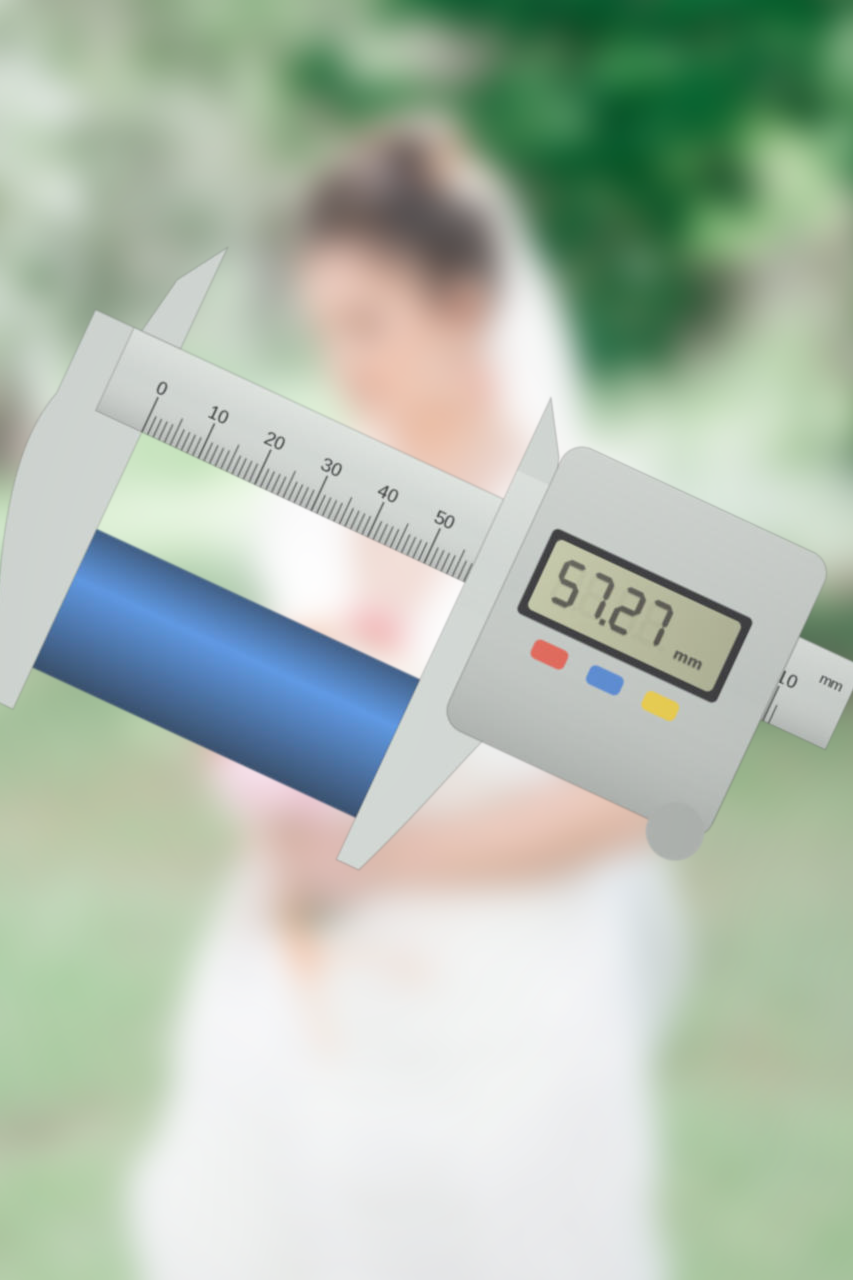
{"value": 57.27, "unit": "mm"}
